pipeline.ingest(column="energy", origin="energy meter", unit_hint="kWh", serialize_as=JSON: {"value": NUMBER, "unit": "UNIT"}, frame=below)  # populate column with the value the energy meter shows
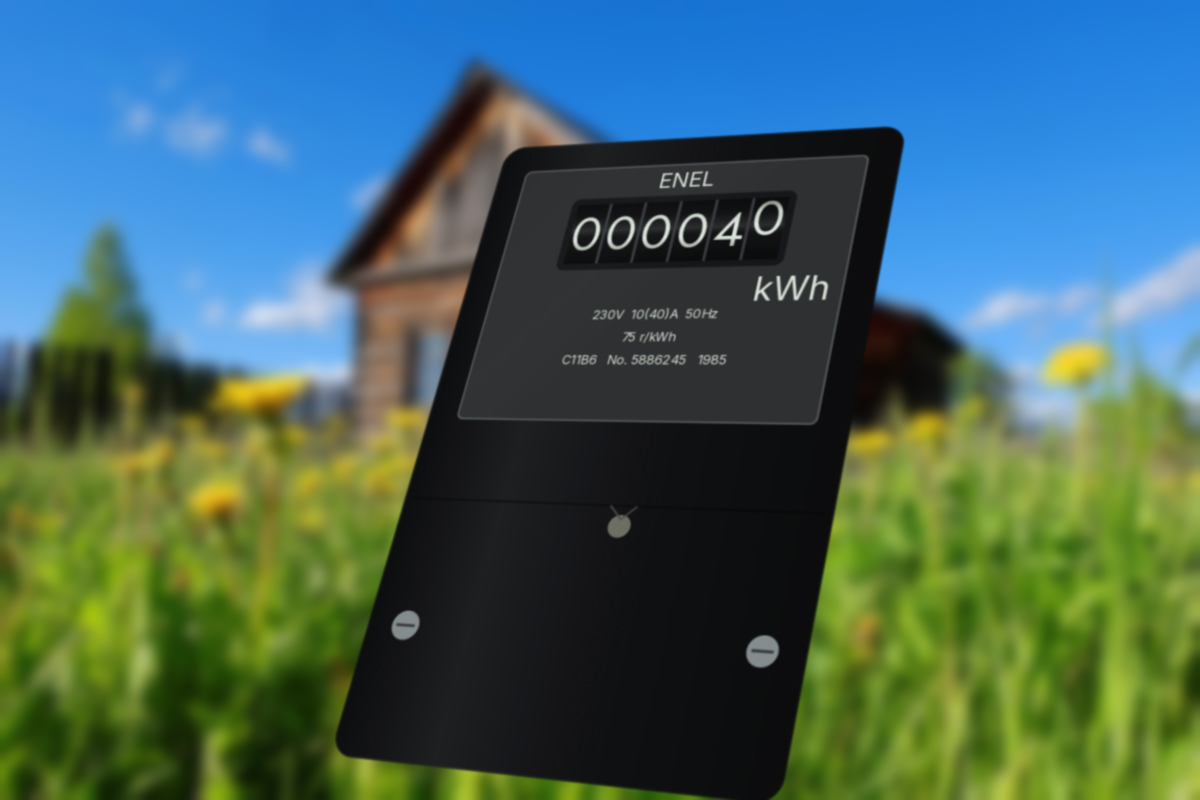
{"value": 40, "unit": "kWh"}
